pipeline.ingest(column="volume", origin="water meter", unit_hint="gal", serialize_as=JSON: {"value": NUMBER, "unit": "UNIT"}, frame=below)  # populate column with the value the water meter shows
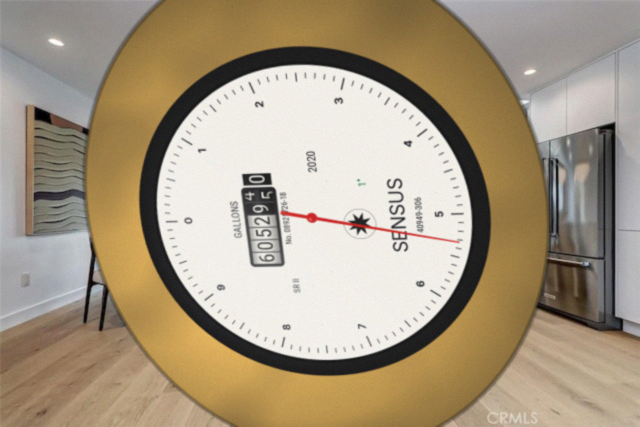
{"value": 6052945.3, "unit": "gal"}
